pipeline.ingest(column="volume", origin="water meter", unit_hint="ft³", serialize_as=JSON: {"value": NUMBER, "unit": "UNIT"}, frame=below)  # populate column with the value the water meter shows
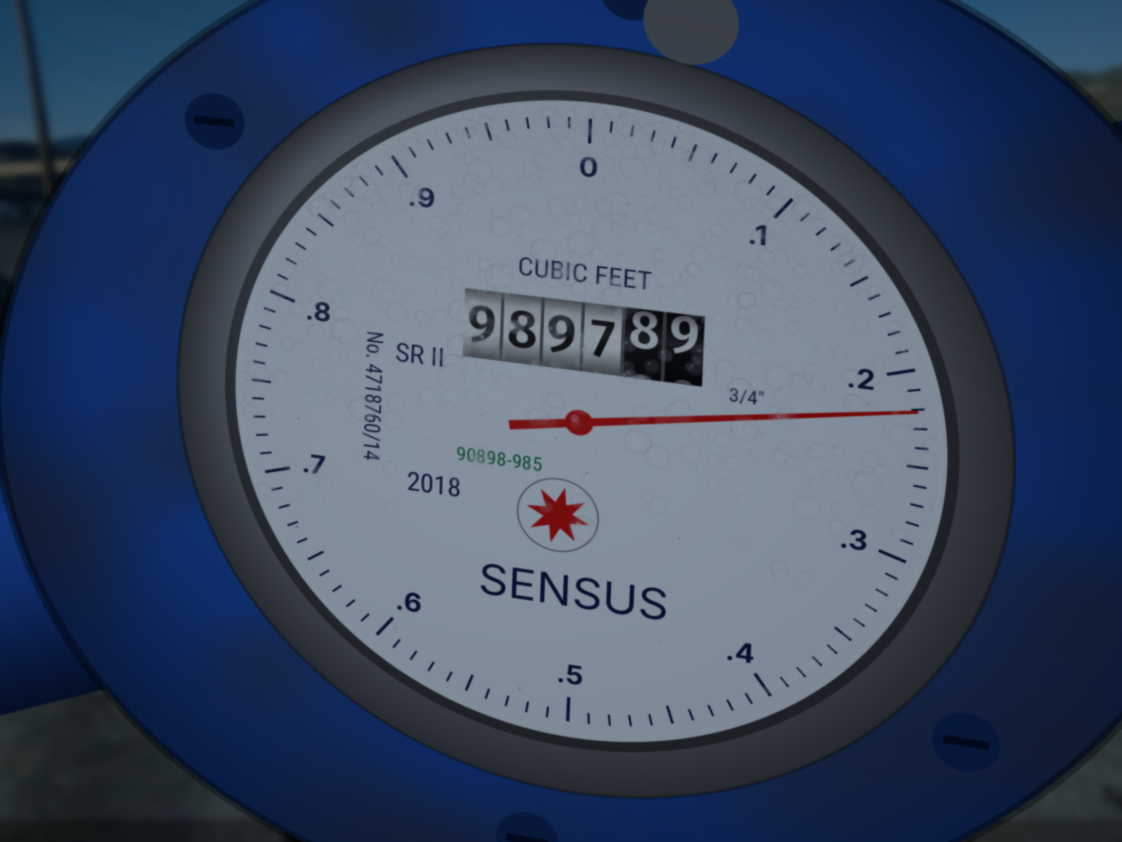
{"value": 989789.22, "unit": "ft³"}
